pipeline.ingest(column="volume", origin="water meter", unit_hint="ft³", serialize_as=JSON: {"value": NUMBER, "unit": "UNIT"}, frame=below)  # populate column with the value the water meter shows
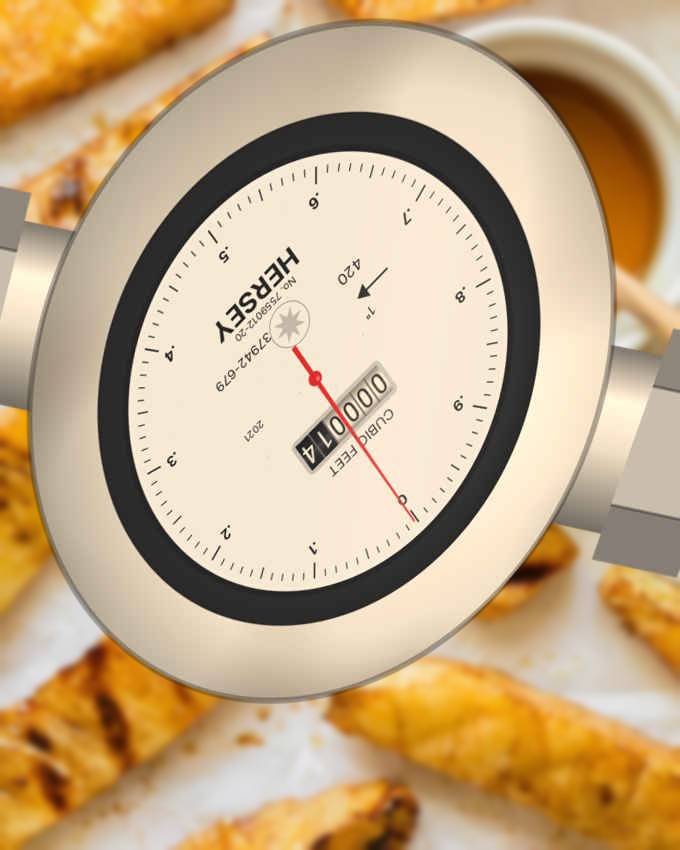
{"value": 14.00, "unit": "ft³"}
